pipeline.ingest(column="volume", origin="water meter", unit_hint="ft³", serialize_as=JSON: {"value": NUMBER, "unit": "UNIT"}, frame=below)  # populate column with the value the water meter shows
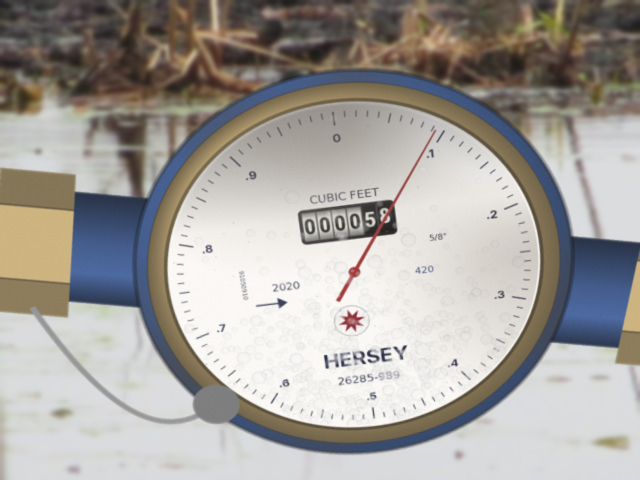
{"value": 58.09, "unit": "ft³"}
